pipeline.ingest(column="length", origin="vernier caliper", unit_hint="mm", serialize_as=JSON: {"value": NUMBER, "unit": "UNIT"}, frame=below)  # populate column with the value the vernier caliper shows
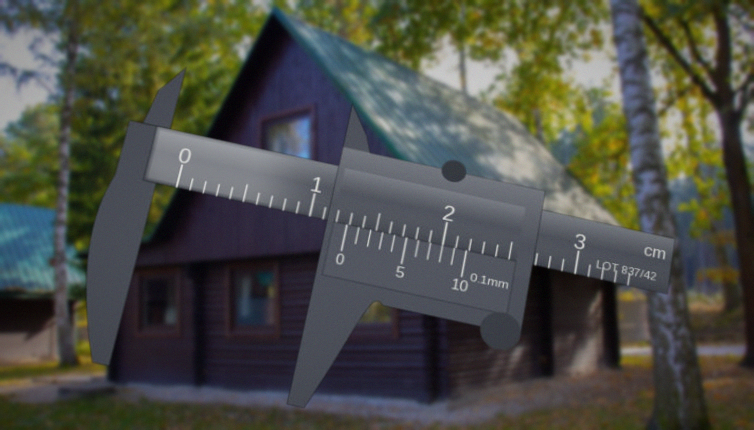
{"value": 12.8, "unit": "mm"}
